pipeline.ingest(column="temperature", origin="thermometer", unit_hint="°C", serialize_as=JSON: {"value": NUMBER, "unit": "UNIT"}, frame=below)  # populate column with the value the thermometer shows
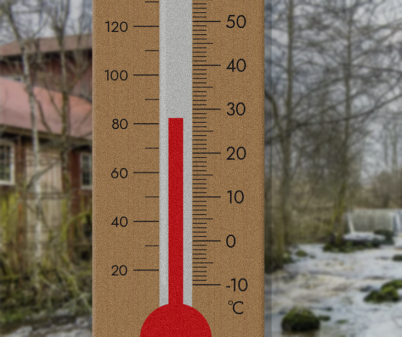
{"value": 28, "unit": "°C"}
